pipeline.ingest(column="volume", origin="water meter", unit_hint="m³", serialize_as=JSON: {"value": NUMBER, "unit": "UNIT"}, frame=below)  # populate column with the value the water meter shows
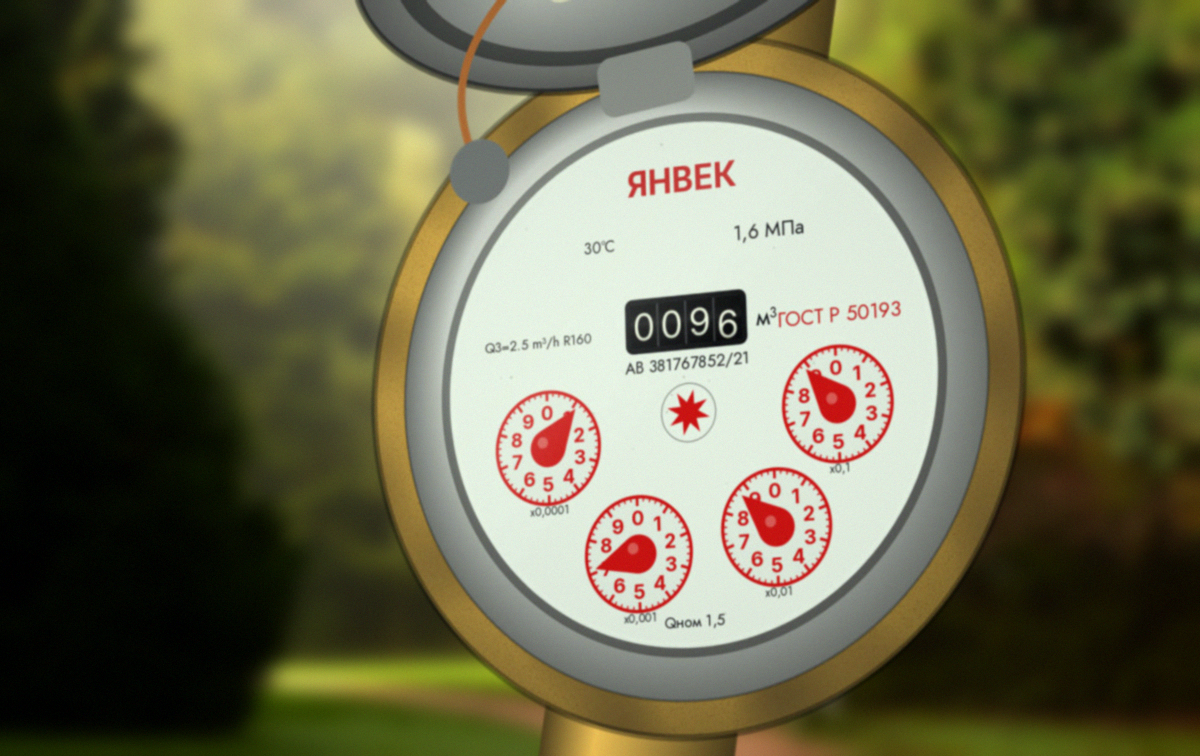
{"value": 95.8871, "unit": "m³"}
